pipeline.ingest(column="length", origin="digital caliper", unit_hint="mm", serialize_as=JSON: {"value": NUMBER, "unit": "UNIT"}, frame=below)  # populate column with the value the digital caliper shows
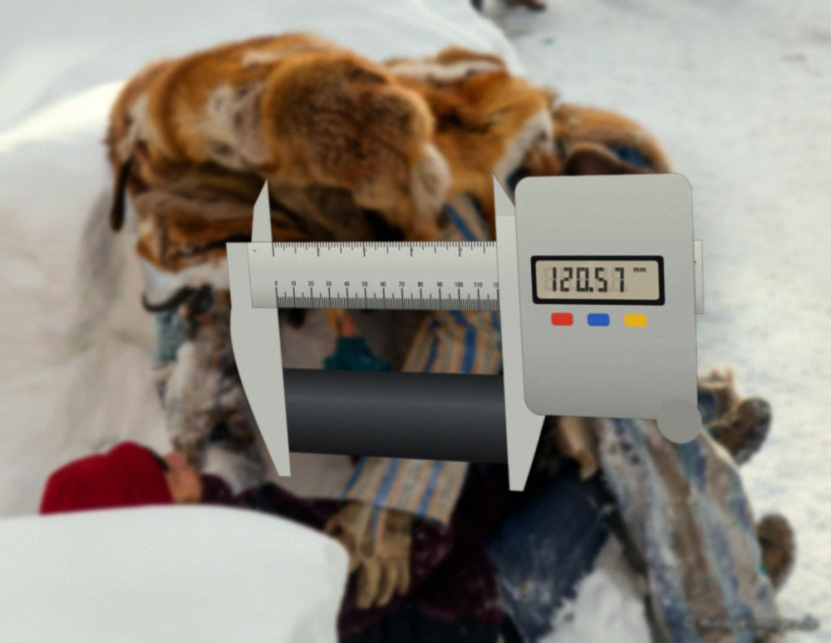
{"value": 120.57, "unit": "mm"}
